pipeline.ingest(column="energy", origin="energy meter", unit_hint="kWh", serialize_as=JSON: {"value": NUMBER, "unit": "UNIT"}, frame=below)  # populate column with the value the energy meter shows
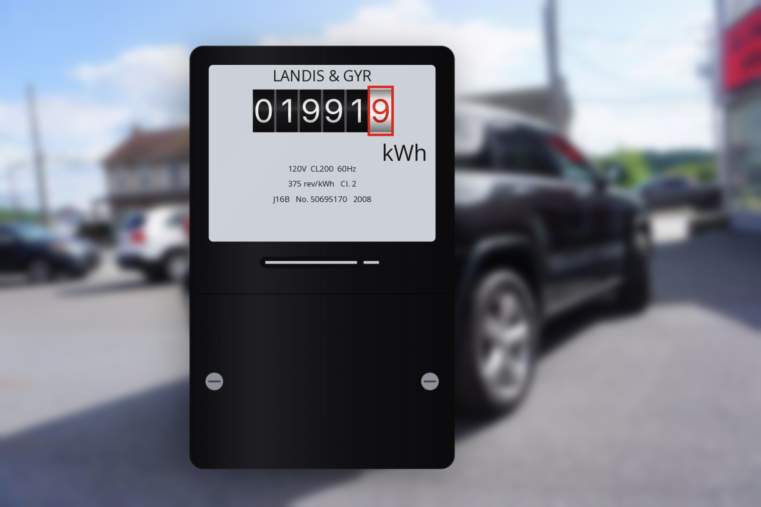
{"value": 1991.9, "unit": "kWh"}
